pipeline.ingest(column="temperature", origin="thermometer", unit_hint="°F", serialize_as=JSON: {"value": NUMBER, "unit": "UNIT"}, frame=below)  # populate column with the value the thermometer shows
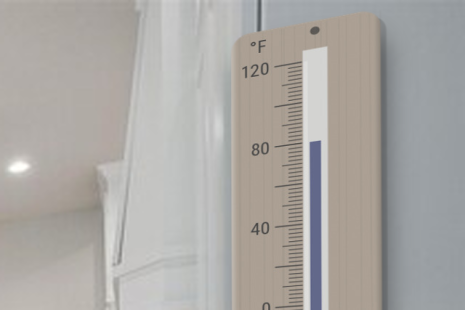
{"value": 80, "unit": "°F"}
